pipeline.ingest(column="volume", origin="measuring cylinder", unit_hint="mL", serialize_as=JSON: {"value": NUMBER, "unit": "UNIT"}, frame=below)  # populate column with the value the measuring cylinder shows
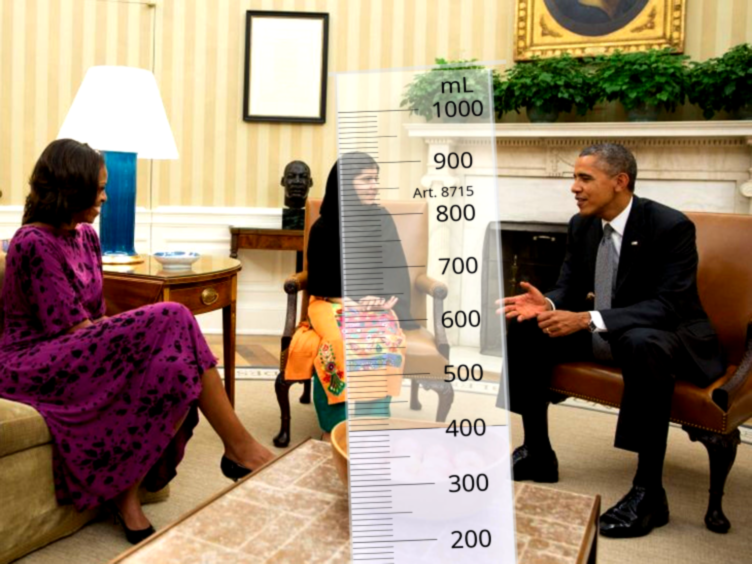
{"value": 400, "unit": "mL"}
